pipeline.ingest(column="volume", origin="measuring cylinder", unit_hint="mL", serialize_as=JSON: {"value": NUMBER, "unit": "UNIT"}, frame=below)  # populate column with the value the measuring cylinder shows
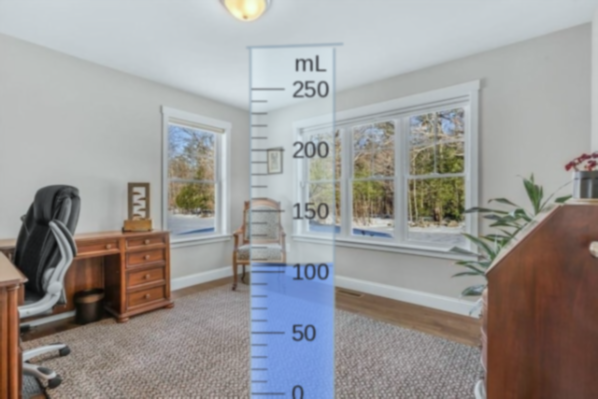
{"value": 105, "unit": "mL"}
